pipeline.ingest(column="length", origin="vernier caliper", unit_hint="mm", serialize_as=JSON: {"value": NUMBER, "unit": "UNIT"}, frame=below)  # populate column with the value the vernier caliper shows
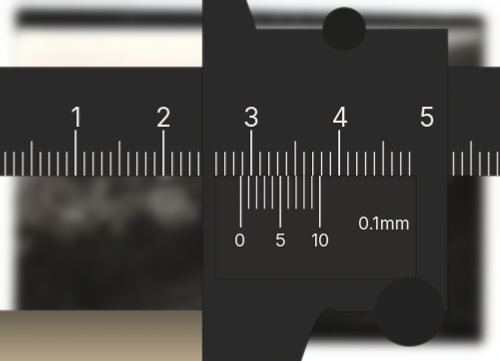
{"value": 28.8, "unit": "mm"}
